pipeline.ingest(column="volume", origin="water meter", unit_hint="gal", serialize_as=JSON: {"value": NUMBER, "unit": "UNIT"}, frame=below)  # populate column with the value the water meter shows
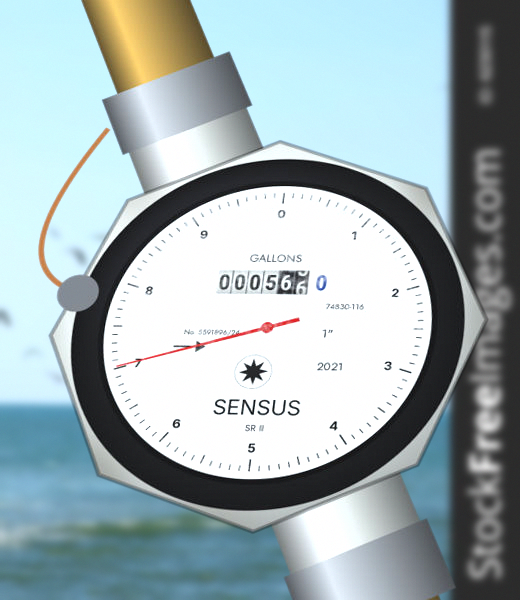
{"value": 5657.0, "unit": "gal"}
